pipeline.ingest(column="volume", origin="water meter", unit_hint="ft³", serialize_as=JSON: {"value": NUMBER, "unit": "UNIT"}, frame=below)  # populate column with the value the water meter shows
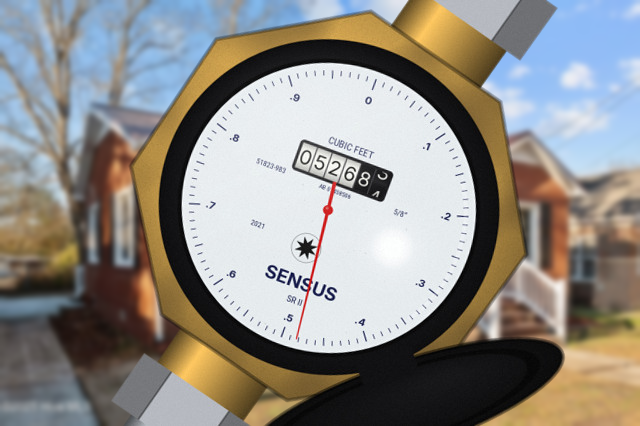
{"value": 52683.48, "unit": "ft³"}
